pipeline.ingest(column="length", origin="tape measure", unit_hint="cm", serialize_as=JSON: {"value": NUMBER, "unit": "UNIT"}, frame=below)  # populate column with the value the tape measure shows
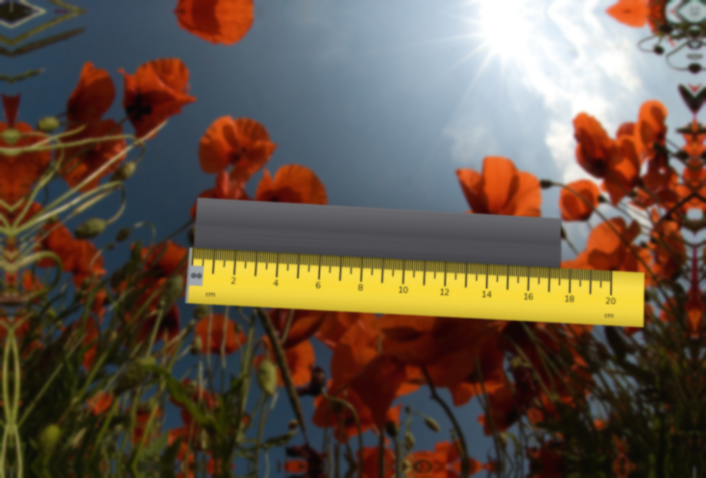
{"value": 17.5, "unit": "cm"}
